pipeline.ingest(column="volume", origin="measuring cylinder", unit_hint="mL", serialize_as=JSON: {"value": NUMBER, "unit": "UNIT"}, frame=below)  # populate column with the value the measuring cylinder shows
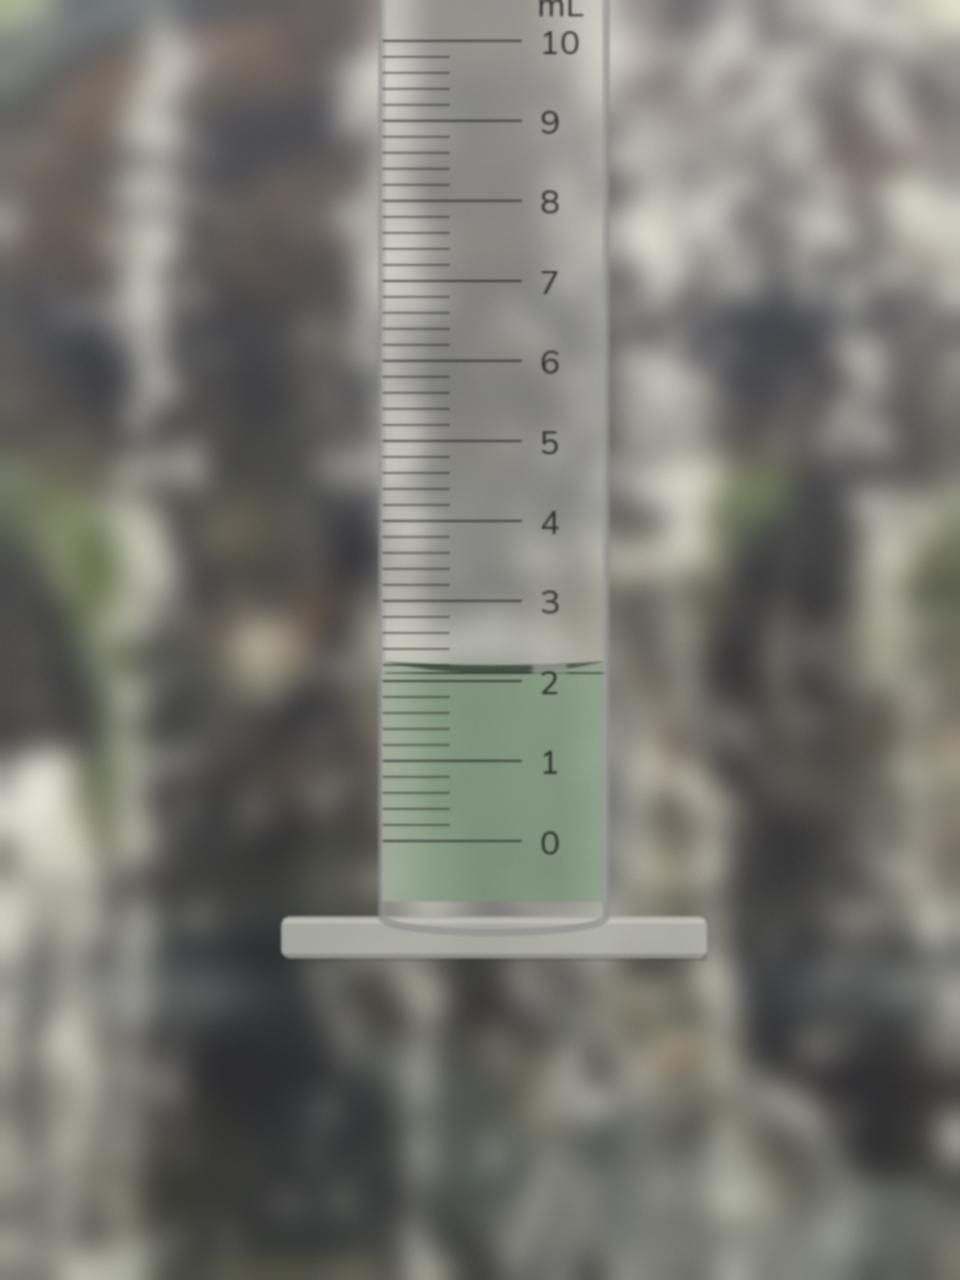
{"value": 2.1, "unit": "mL"}
